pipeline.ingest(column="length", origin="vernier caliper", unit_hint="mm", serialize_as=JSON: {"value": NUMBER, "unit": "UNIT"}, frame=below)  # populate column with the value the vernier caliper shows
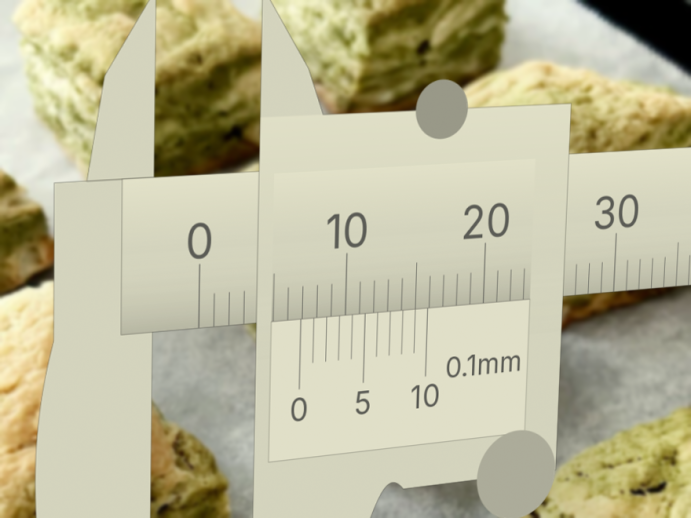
{"value": 6.9, "unit": "mm"}
